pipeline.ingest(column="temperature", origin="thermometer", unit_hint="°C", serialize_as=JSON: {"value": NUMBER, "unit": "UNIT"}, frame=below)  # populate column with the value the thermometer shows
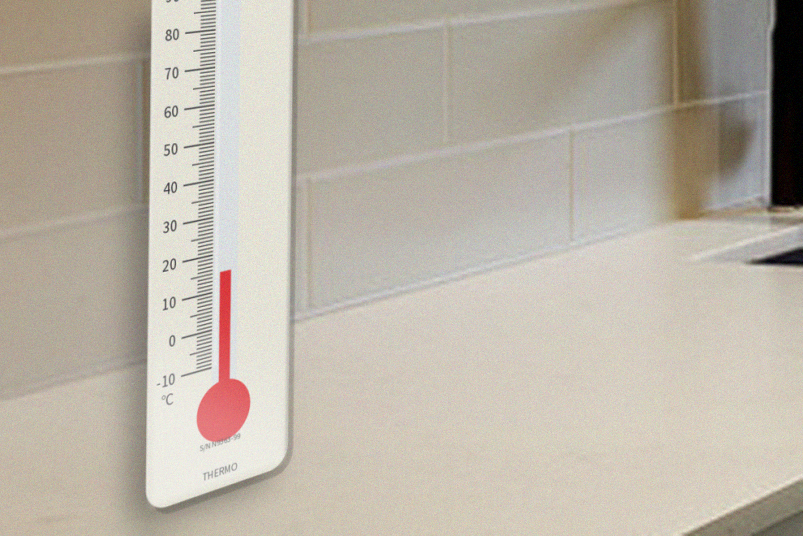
{"value": 15, "unit": "°C"}
